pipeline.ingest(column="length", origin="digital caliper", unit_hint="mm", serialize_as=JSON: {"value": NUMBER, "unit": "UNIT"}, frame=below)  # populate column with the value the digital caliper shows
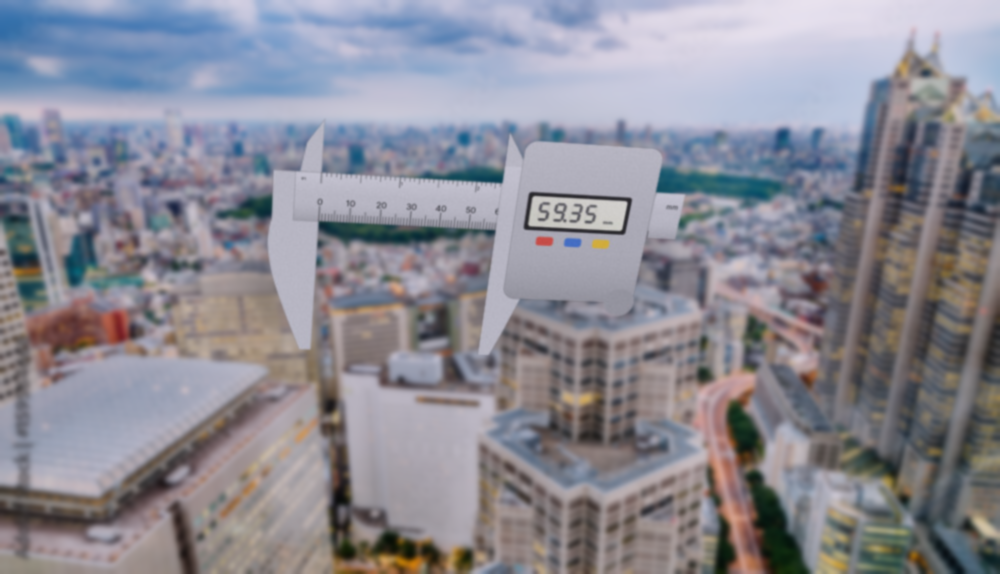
{"value": 59.35, "unit": "mm"}
